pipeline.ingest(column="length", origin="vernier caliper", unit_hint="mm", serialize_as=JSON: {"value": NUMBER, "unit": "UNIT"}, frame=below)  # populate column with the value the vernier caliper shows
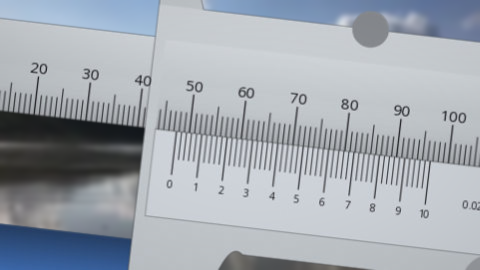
{"value": 47.5, "unit": "mm"}
